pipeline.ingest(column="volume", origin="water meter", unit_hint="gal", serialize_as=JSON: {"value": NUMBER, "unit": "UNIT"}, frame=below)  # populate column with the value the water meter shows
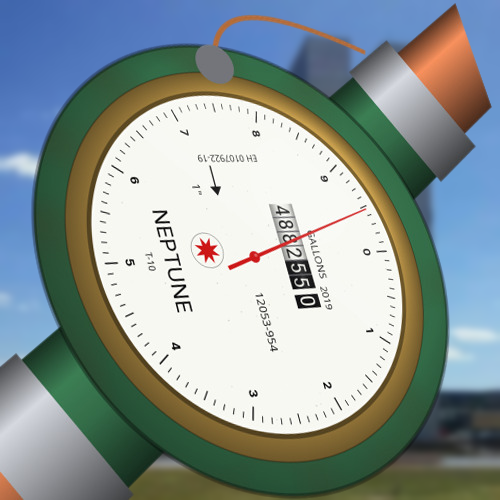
{"value": 4882549.5, "unit": "gal"}
